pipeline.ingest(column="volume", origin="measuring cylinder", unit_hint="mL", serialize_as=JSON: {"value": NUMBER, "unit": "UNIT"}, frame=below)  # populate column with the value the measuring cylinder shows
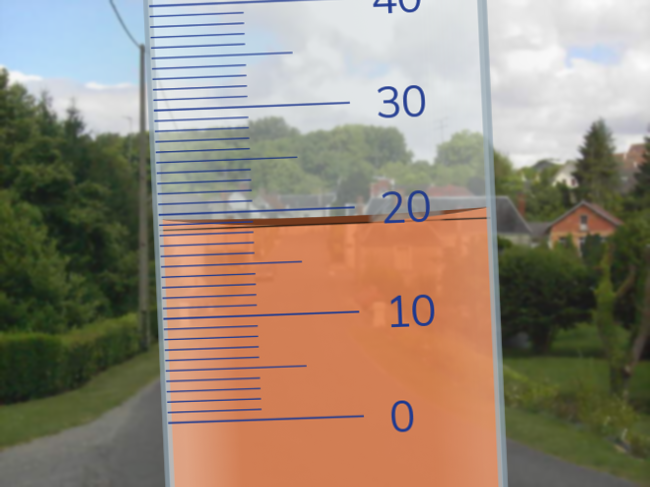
{"value": 18.5, "unit": "mL"}
